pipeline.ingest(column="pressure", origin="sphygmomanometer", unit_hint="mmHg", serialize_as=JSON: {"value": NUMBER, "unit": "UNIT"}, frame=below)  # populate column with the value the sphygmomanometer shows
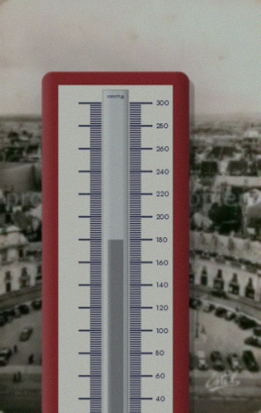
{"value": 180, "unit": "mmHg"}
